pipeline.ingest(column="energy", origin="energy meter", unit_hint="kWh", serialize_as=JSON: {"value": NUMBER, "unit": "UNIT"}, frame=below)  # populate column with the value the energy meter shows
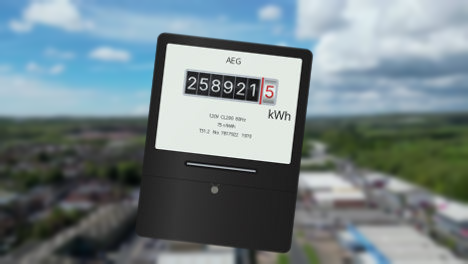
{"value": 258921.5, "unit": "kWh"}
